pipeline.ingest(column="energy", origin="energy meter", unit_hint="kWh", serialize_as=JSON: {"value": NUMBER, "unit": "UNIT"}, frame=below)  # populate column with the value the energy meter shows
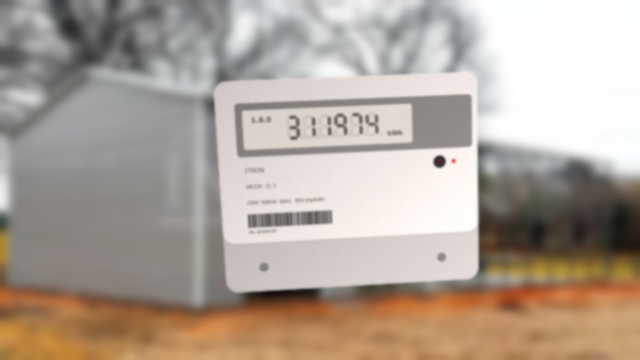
{"value": 311974, "unit": "kWh"}
